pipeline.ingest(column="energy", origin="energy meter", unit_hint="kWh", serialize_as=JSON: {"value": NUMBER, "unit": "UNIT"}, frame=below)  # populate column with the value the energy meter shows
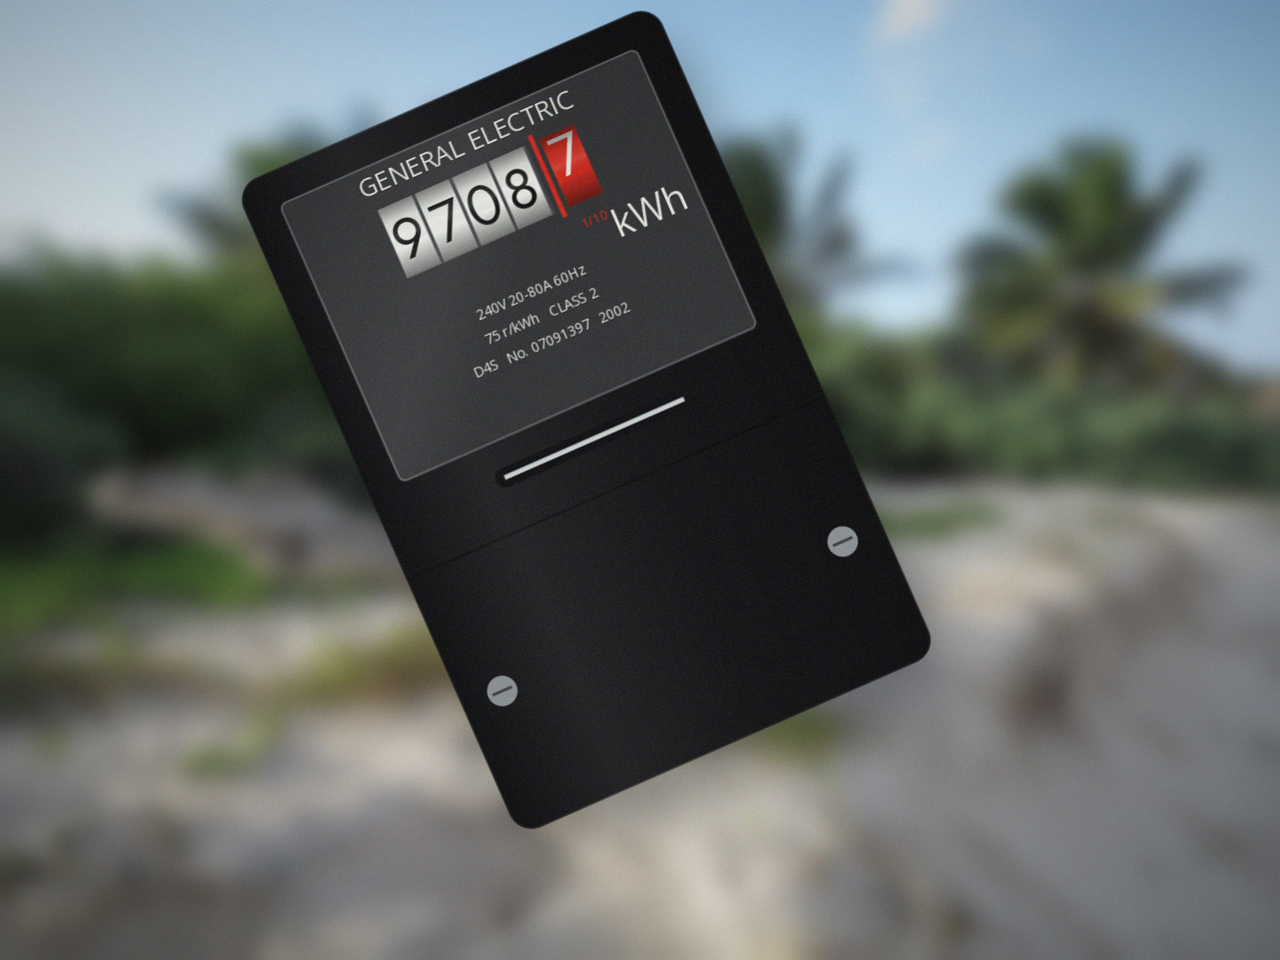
{"value": 9708.7, "unit": "kWh"}
